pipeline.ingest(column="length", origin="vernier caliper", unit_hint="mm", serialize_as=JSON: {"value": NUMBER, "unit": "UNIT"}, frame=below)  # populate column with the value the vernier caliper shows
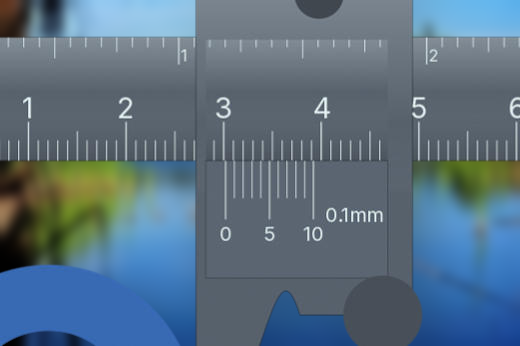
{"value": 30.2, "unit": "mm"}
